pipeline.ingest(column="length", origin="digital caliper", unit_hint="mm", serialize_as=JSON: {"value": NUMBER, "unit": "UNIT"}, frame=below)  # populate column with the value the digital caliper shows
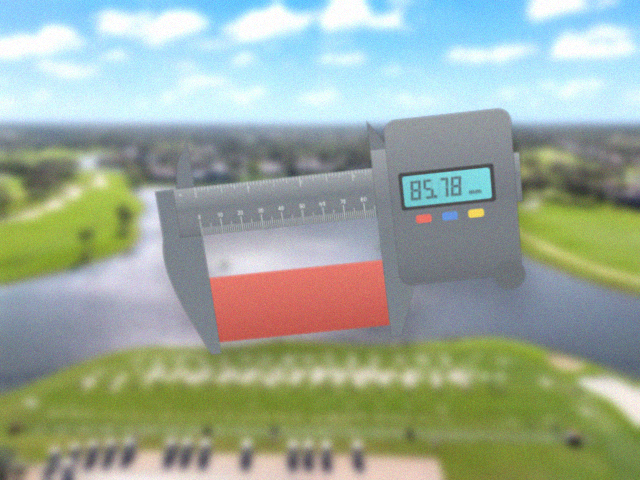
{"value": 85.78, "unit": "mm"}
